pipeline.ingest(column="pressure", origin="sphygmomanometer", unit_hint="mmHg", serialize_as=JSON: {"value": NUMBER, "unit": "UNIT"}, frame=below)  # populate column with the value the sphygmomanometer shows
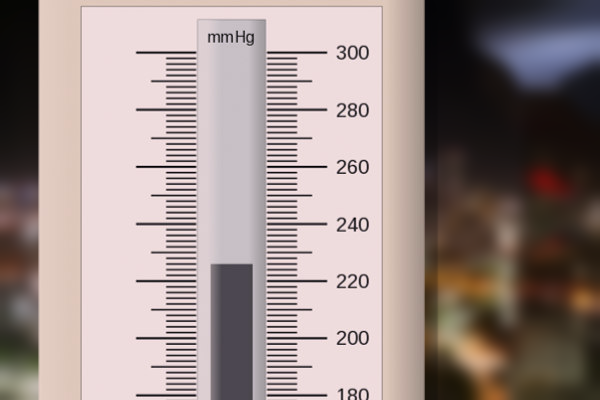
{"value": 226, "unit": "mmHg"}
